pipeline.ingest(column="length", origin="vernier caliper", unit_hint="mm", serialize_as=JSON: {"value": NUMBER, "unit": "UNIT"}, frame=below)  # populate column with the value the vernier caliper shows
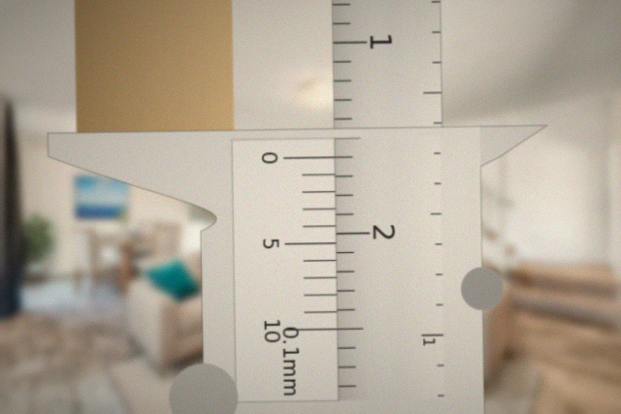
{"value": 16.0, "unit": "mm"}
